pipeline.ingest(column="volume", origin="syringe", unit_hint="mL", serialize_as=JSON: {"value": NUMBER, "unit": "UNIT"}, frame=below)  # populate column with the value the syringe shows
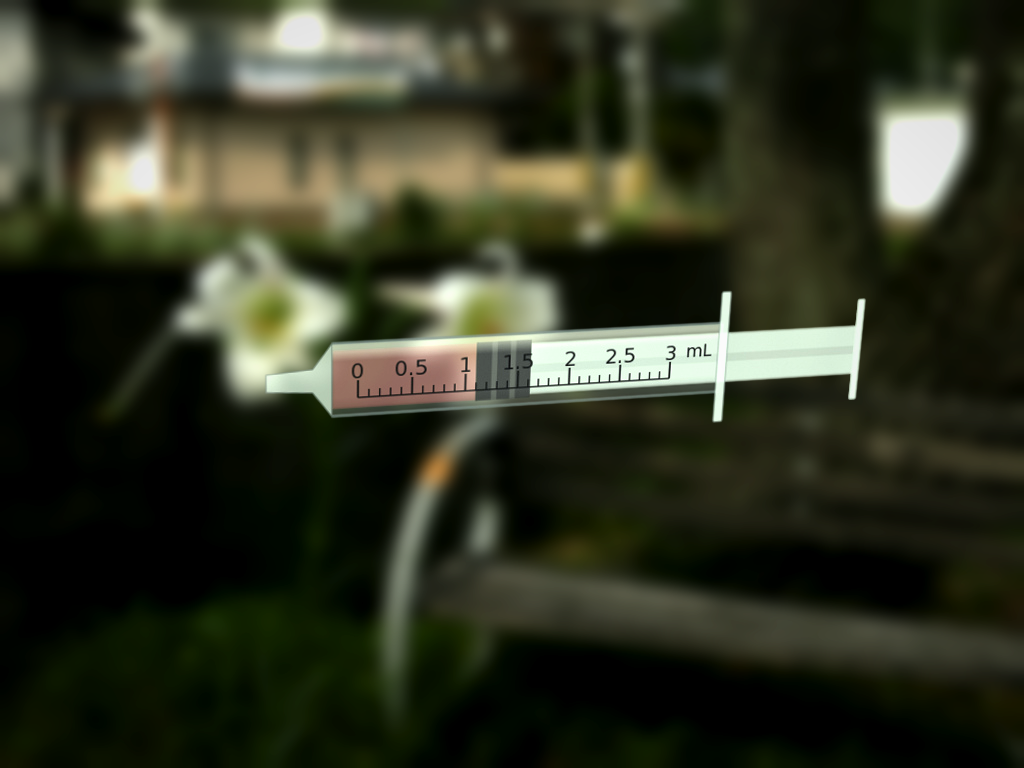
{"value": 1.1, "unit": "mL"}
